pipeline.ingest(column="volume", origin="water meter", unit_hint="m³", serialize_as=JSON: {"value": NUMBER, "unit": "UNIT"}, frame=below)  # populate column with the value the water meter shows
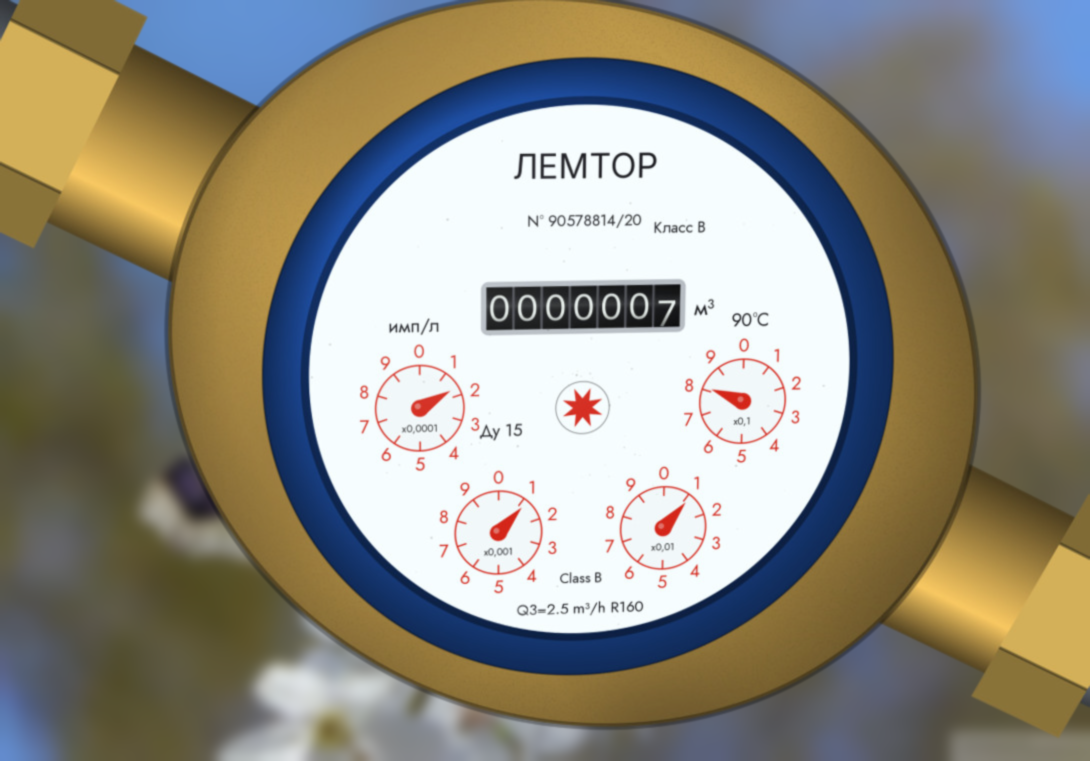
{"value": 6.8111, "unit": "m³"}
